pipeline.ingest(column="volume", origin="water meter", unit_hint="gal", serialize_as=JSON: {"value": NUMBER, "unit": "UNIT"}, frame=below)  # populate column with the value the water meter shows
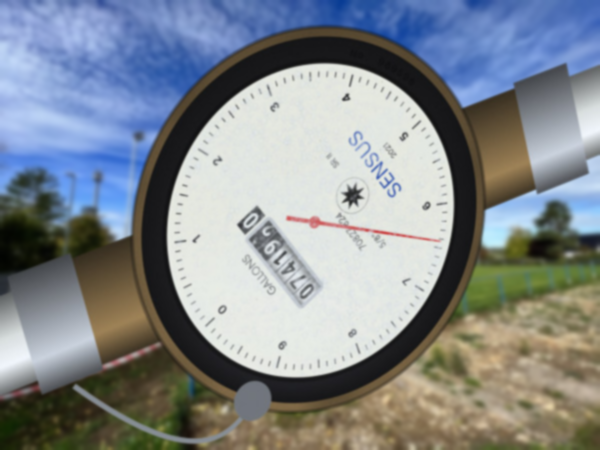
{"value": 741916.4, "unit": "gal"}
